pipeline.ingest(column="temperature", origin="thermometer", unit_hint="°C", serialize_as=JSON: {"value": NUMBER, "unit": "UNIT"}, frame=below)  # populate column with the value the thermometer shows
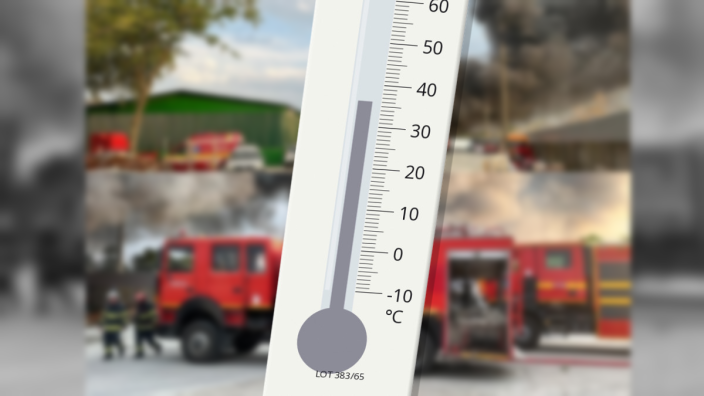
{"value": 36, "unit": "°C"}
